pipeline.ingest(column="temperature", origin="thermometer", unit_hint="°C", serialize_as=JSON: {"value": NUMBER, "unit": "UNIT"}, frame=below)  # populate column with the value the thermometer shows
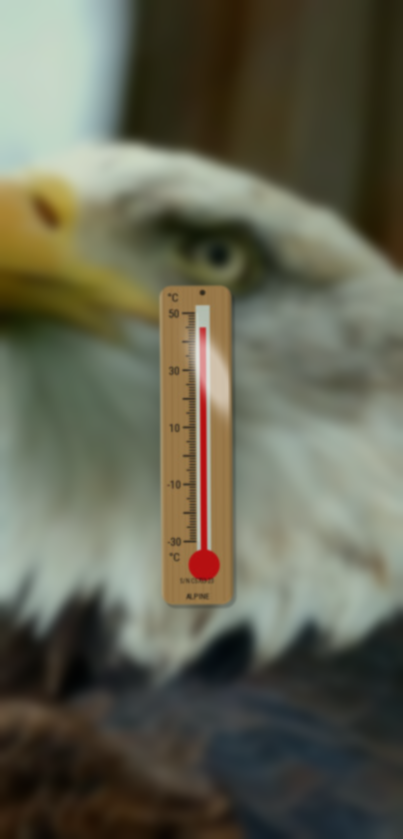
{"value": 45, "unit": "°C"}
